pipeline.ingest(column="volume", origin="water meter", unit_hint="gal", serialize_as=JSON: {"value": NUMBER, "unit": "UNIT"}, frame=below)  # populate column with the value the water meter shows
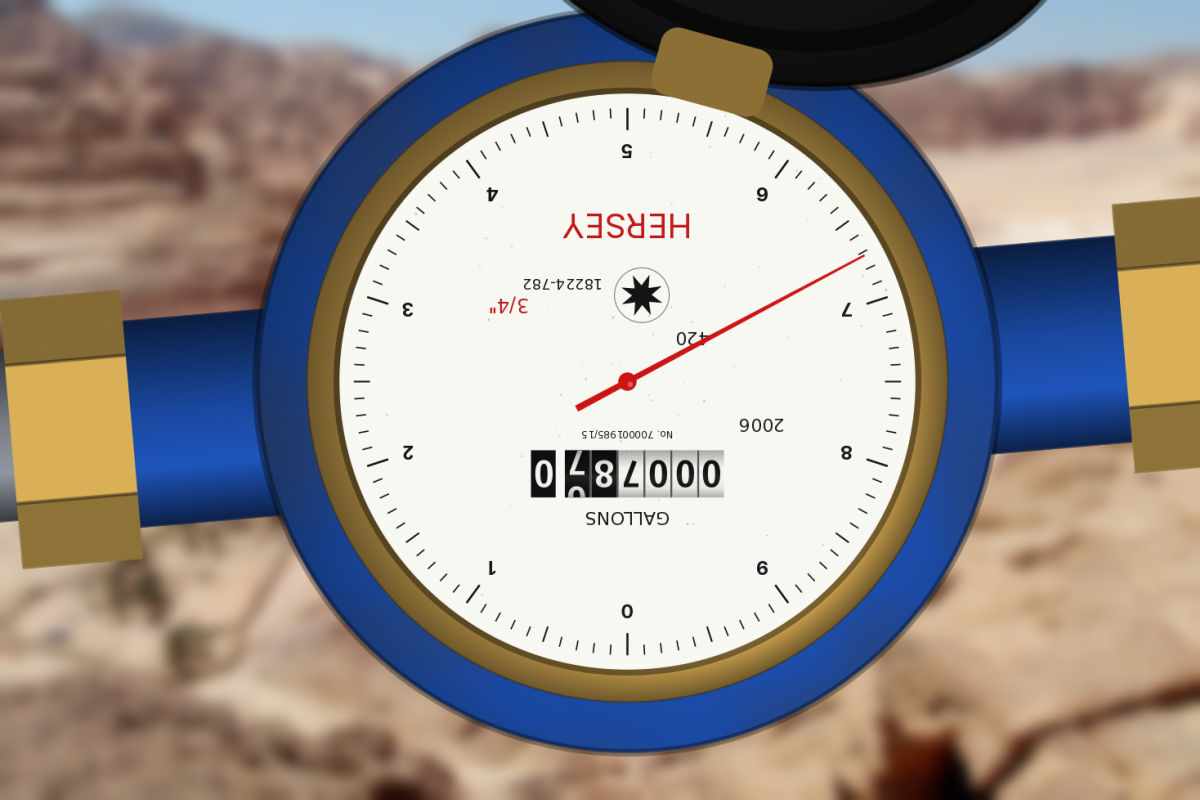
{"value": 7866.7, "unit": "gal"}
